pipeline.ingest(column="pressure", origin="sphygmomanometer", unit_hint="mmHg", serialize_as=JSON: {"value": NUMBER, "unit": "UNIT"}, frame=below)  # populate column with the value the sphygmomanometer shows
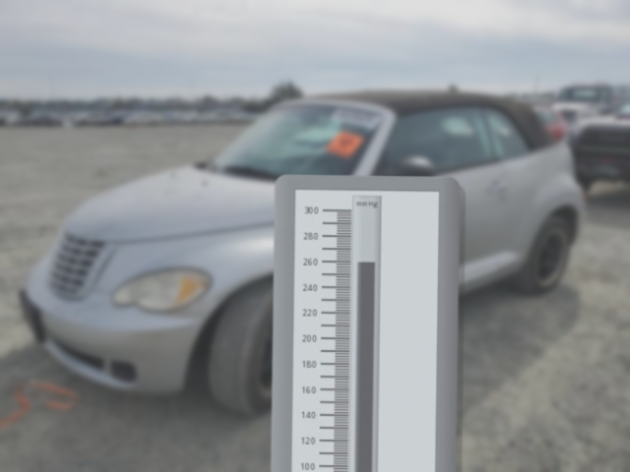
{"value": 260, "unit": "mmHg"}
